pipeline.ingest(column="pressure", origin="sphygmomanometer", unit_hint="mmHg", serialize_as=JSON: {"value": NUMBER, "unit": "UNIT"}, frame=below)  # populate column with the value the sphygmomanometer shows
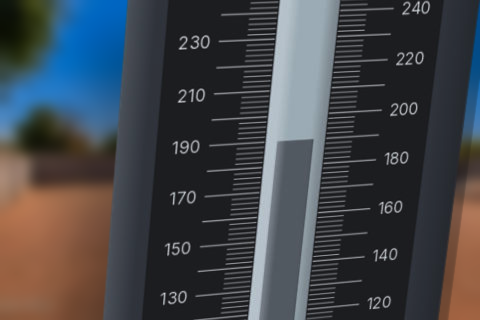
{"value": 190, "unit": "mmHg"}
